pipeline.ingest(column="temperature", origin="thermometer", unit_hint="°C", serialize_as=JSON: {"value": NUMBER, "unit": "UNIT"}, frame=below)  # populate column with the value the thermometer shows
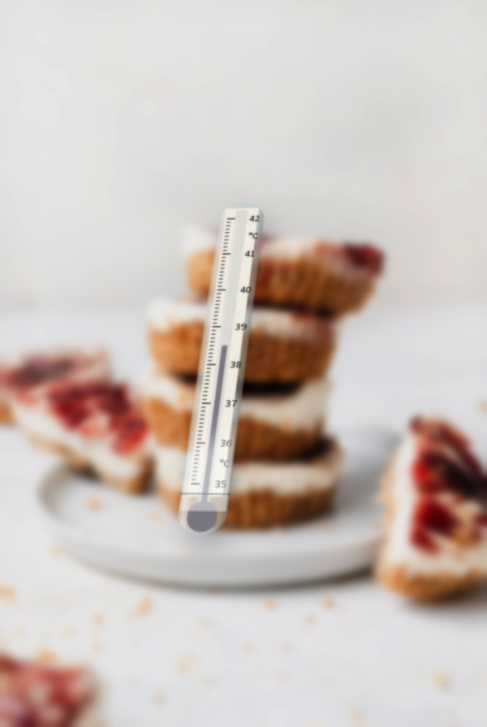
{"value": 38.5, "unit": "°C"}
